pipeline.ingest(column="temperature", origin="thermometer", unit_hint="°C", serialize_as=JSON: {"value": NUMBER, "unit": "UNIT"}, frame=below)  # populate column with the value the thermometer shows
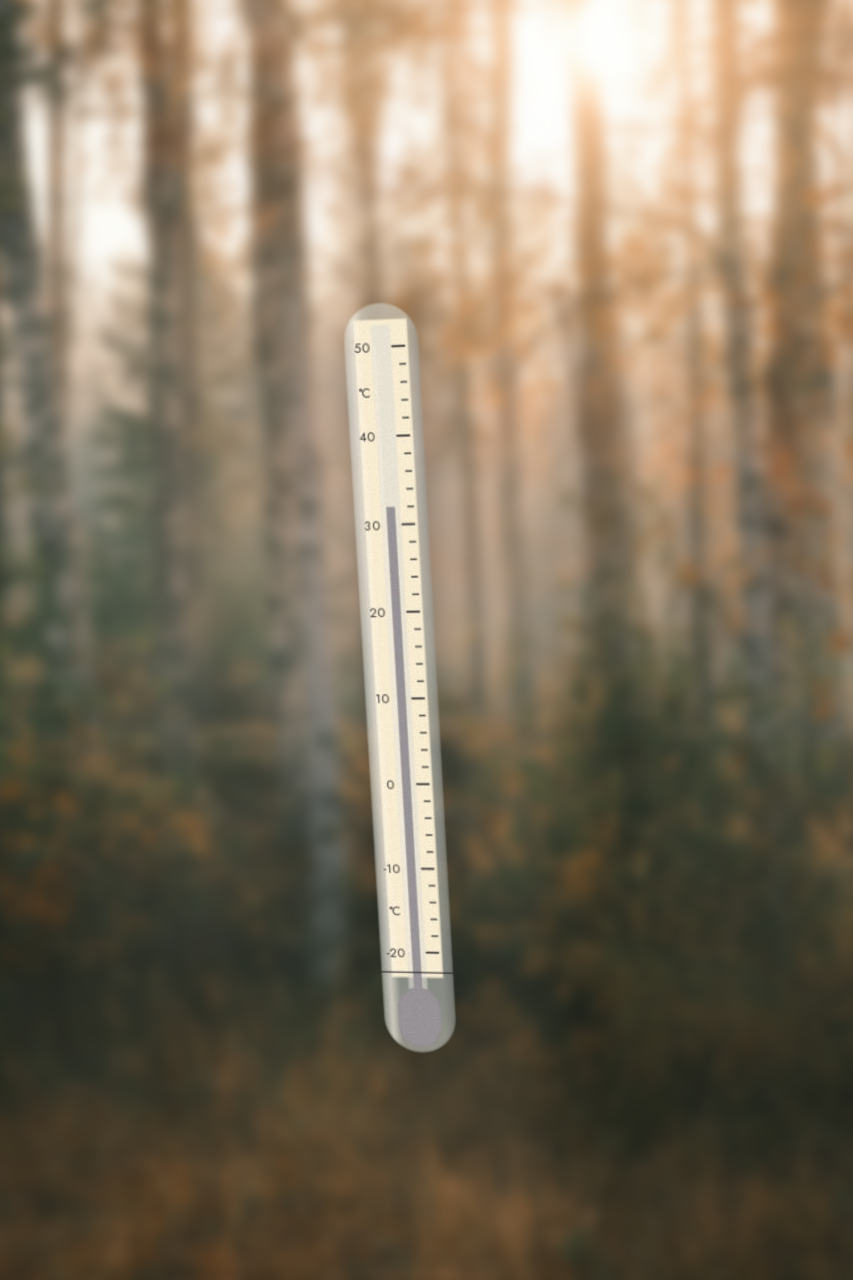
{"value": 32, "unit": "°C"}
